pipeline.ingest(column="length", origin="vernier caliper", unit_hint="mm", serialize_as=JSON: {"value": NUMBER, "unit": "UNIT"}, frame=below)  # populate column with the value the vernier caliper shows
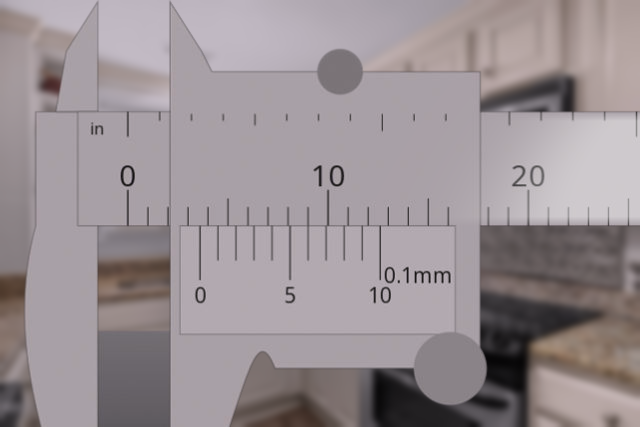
{"value": 3.6, "unit": "mm"}
